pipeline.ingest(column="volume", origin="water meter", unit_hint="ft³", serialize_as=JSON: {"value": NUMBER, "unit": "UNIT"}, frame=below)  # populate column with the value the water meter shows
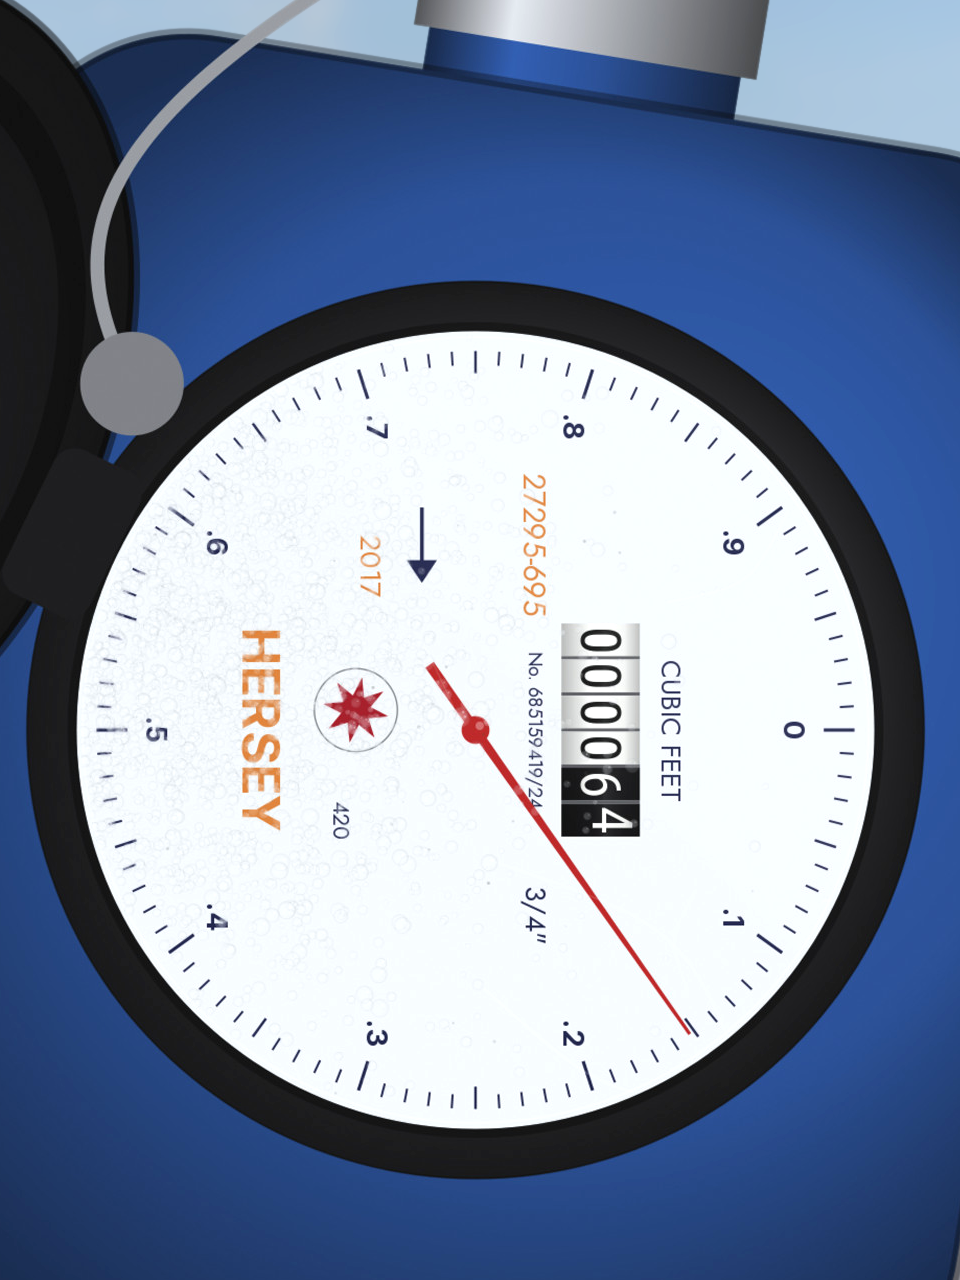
{"value": 64.15, "unit": "ft³"}
